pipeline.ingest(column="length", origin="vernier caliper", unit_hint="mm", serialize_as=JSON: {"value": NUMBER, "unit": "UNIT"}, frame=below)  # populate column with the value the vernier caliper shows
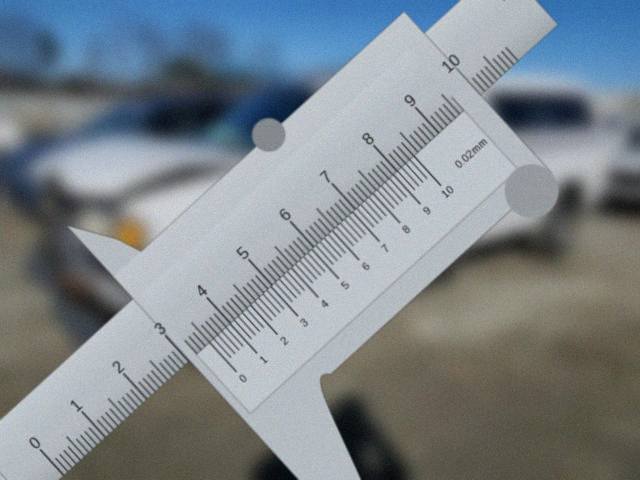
{"value": 35.0, "unit": "mm"}
